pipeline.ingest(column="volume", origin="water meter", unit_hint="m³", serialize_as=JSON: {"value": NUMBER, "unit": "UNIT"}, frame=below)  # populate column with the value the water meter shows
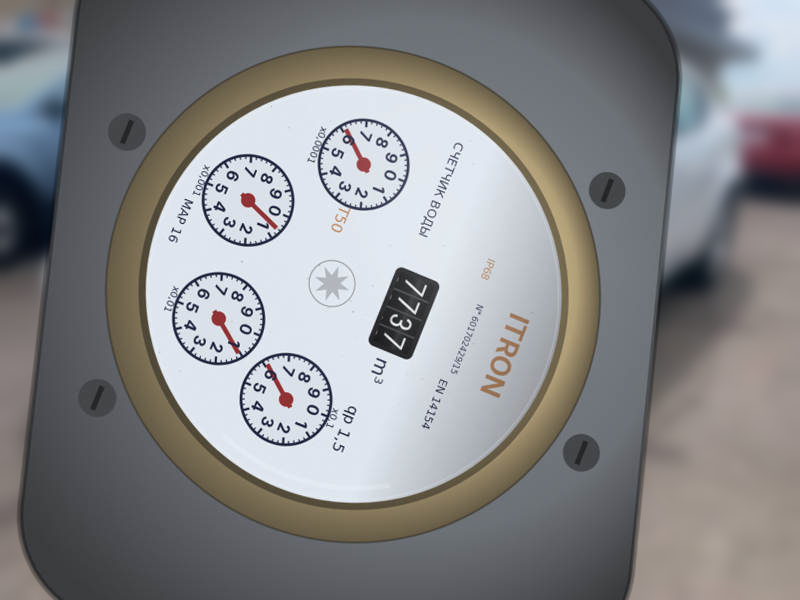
{"value": 7737.6106, "unit": "m³"}
